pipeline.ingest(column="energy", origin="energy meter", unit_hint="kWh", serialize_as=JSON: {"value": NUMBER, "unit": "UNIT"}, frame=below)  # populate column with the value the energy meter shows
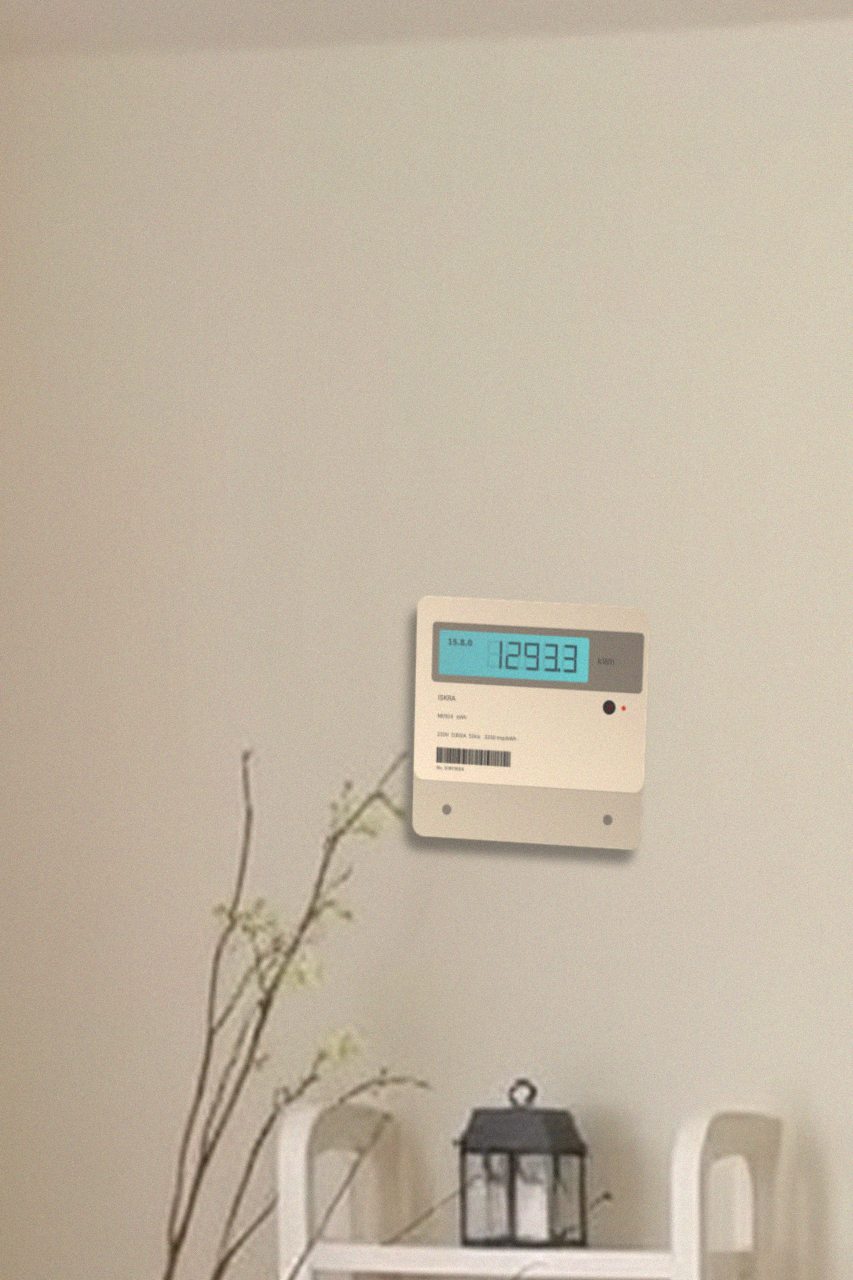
{"value": 1293.3, "unit": "kWh"}
